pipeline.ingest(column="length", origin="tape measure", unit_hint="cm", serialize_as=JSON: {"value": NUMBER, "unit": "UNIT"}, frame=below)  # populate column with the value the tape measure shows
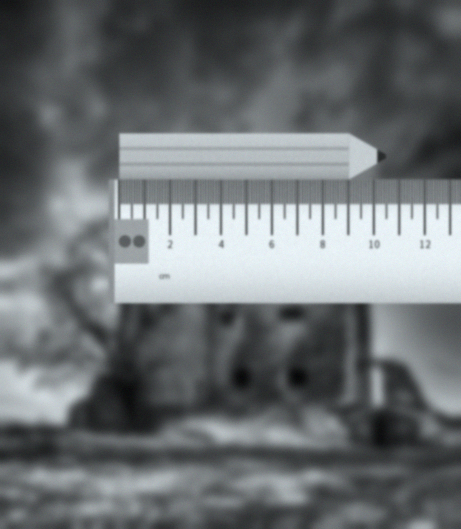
{"value": 10.5, "unit": "cm"}
